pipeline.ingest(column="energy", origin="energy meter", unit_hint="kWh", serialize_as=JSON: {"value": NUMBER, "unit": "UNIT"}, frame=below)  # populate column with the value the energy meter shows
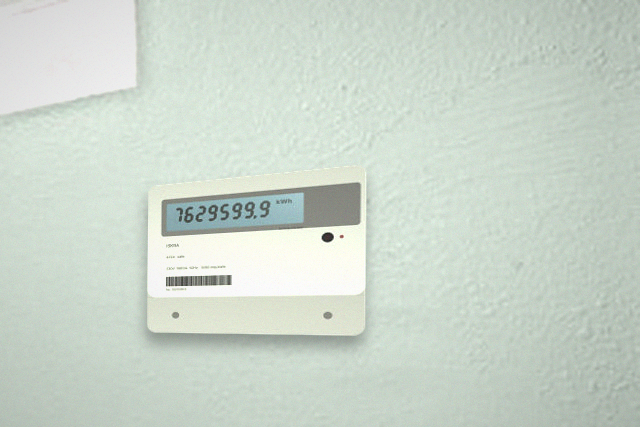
{"value": 7629599.9, "unit": "kWh"}
